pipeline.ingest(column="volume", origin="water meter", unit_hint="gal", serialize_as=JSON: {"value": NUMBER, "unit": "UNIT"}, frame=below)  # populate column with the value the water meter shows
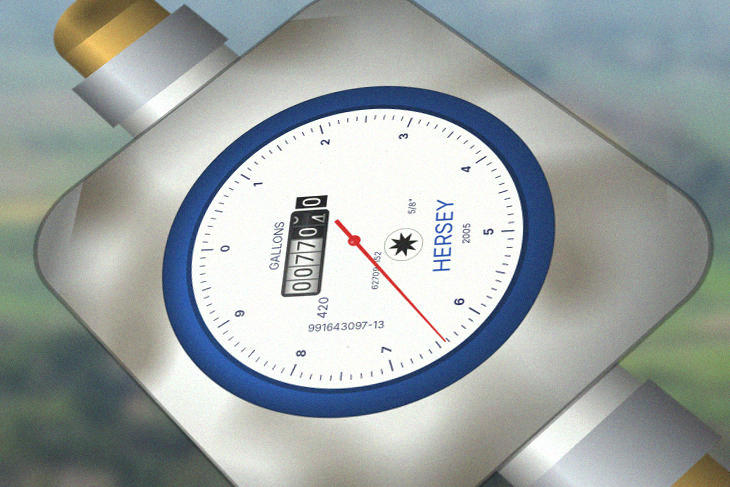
{"value": 77036.4, "unit": "gal"}
